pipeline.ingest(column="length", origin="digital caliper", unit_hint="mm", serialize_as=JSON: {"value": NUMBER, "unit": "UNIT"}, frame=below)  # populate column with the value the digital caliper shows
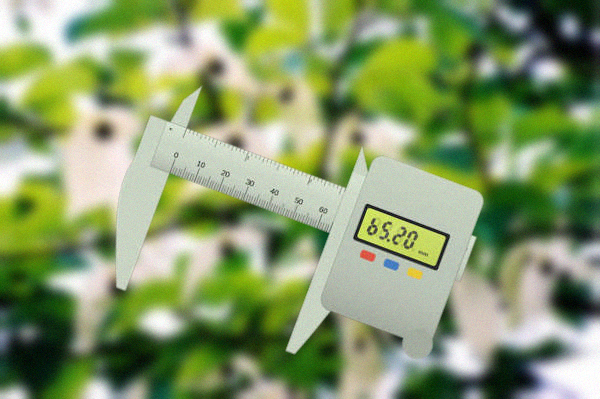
{"value": 65.20, "unit": "mm"}
